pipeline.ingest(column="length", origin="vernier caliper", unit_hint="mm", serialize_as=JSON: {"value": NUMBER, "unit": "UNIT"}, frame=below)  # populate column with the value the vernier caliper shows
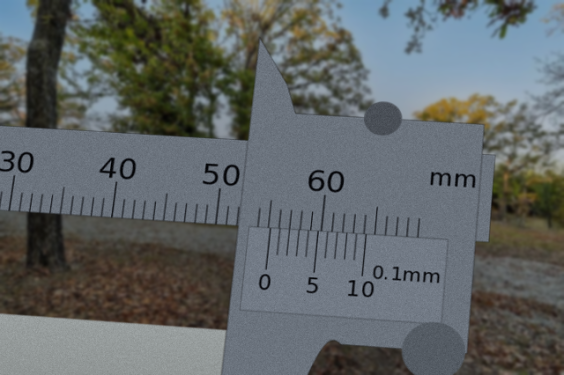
{"value": 55.2, "unit": "mm"}
